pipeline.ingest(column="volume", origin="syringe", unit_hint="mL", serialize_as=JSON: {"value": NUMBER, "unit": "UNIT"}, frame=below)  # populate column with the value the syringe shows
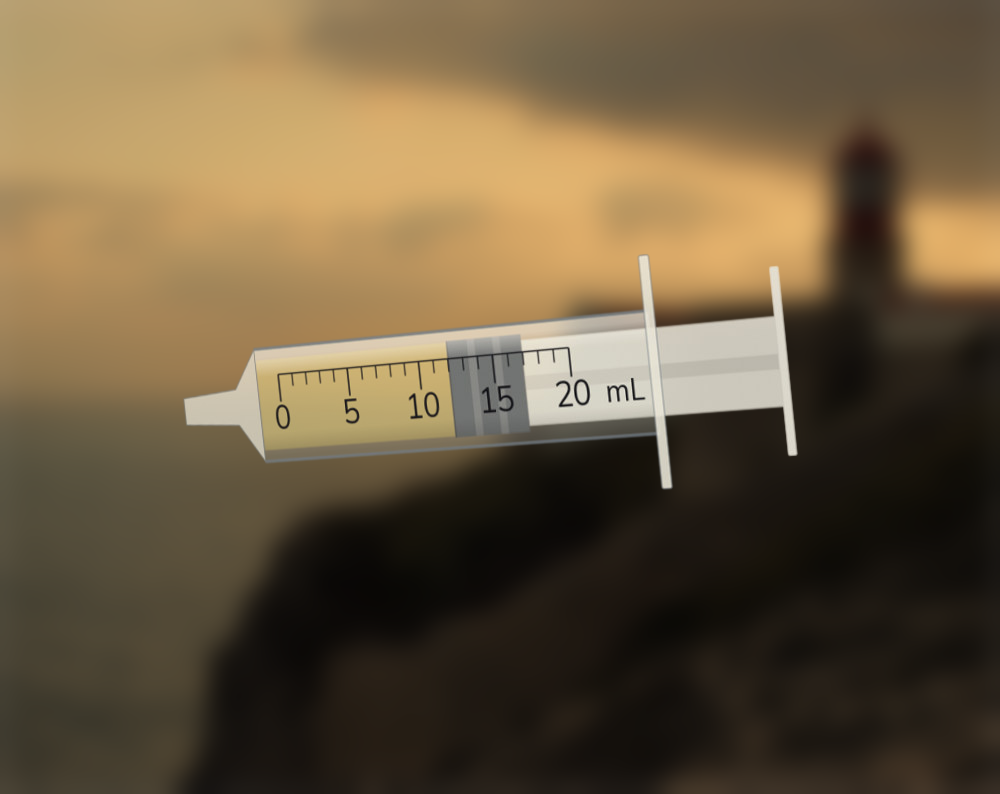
{"value": 12, "unit": "mL"}
